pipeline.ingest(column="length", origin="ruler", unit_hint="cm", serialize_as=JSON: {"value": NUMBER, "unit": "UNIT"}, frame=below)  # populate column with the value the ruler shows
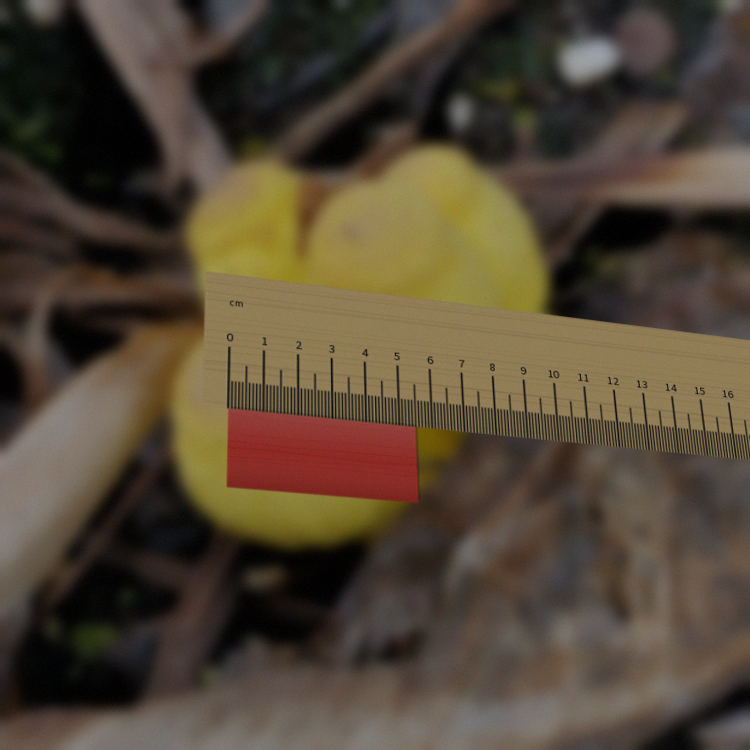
{"value": 5.5, "unit": "cm"}
